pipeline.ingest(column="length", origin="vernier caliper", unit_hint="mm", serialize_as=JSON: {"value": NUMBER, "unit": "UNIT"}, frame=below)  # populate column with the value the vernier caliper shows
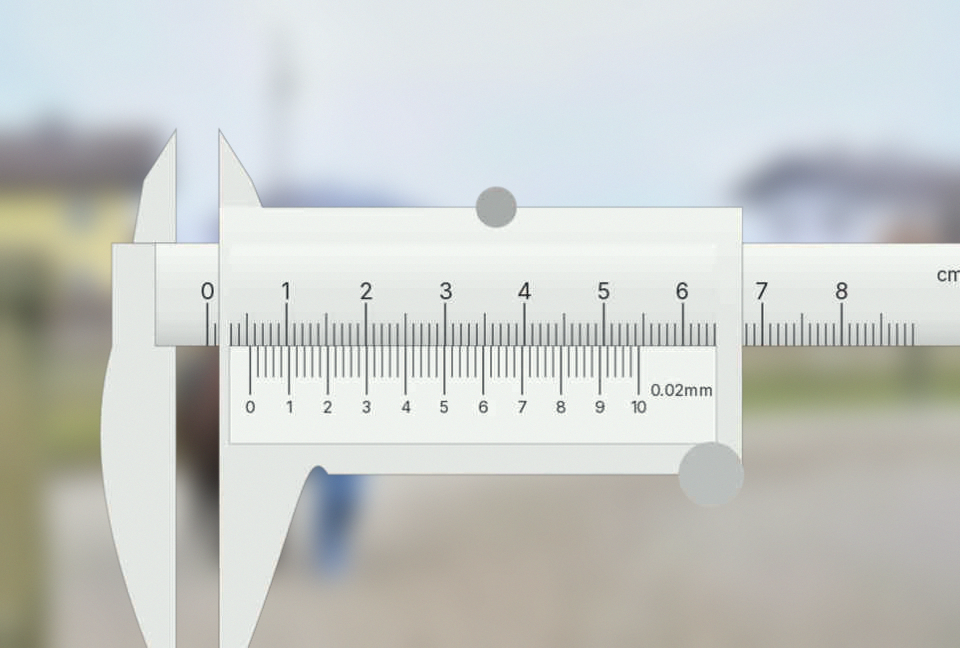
{"value": 5.4, "unit": "mm"}
